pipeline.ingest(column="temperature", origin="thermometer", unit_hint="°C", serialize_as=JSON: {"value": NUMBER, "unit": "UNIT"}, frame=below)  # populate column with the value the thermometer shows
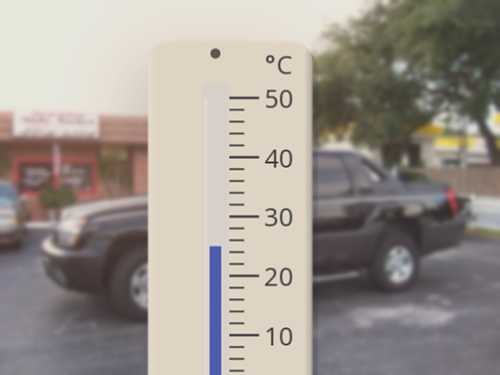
{"value": 25, "unit": "°C"}
